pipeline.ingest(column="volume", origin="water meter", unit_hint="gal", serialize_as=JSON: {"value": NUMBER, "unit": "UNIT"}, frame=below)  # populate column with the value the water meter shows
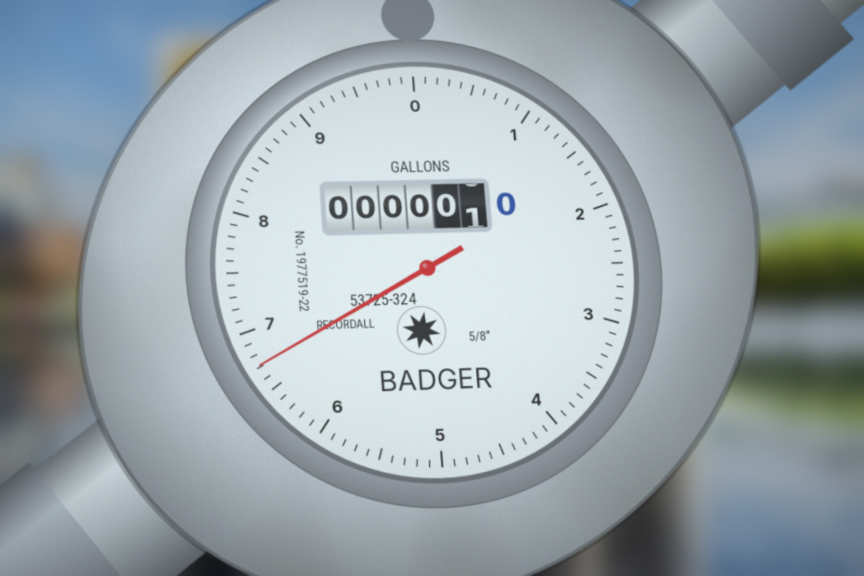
{"value": 6.7, "unit": "gal"}
